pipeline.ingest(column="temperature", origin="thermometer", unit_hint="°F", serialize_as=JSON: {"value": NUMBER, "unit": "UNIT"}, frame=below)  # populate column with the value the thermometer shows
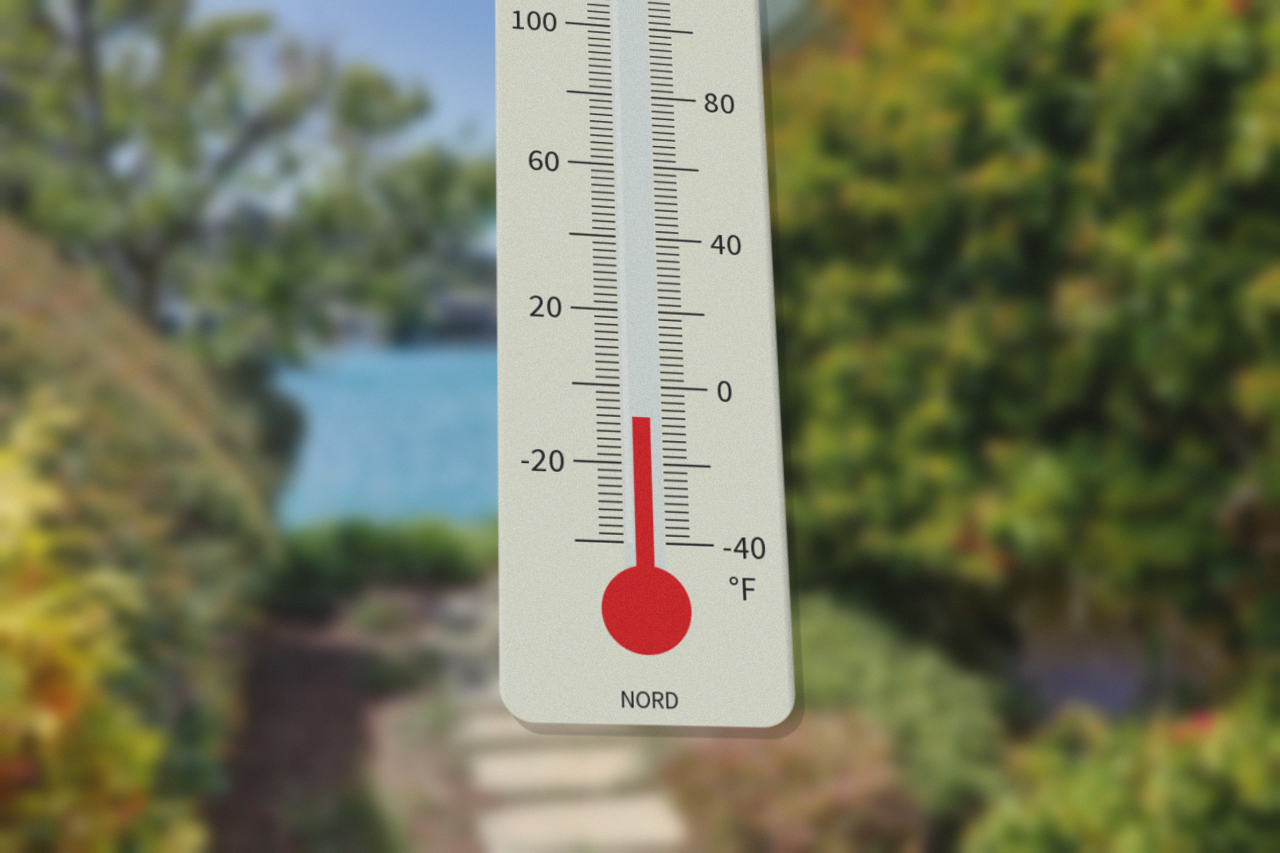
{"value": -8, "unit": "°F"}
